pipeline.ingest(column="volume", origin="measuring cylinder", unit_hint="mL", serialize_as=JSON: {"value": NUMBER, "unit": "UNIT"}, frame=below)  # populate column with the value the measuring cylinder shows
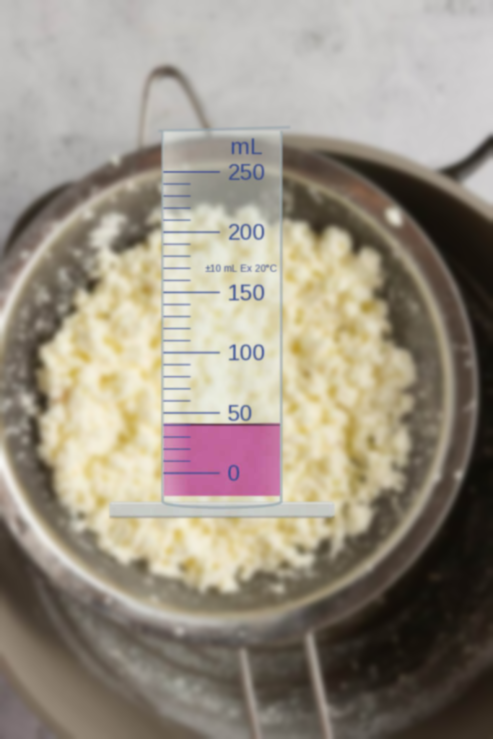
{"value": 40, "unit": "mL"}
